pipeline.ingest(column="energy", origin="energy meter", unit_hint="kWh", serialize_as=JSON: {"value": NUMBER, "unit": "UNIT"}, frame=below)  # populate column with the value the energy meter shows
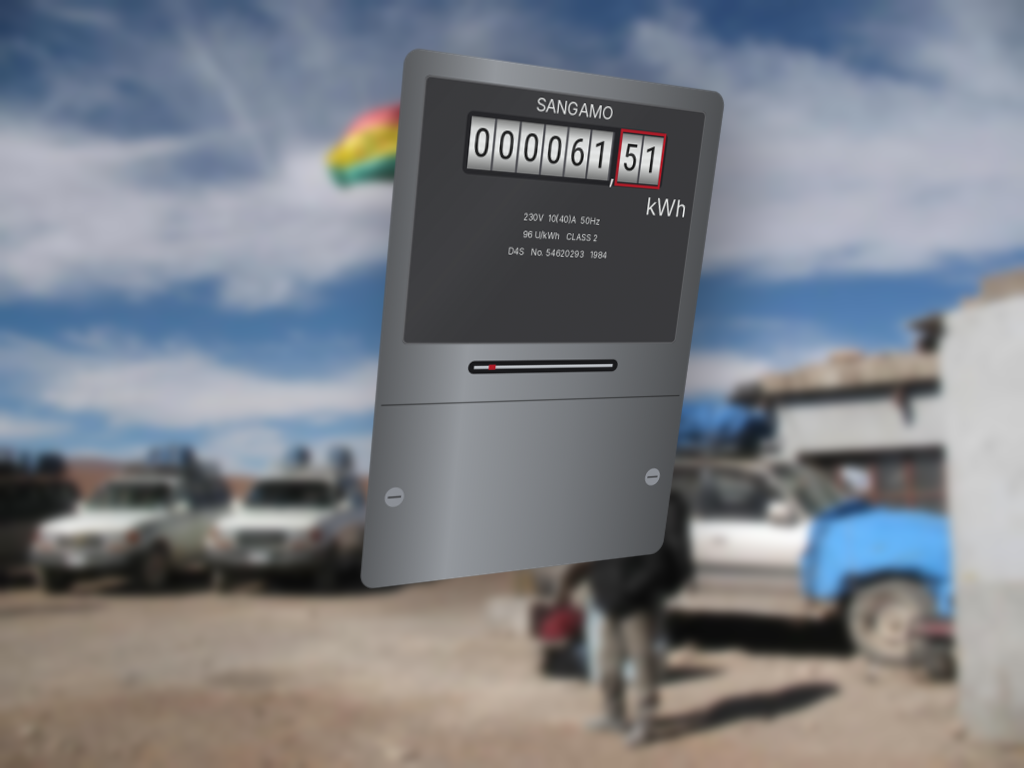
{"value": 61.51, "unit": "kWh"}
